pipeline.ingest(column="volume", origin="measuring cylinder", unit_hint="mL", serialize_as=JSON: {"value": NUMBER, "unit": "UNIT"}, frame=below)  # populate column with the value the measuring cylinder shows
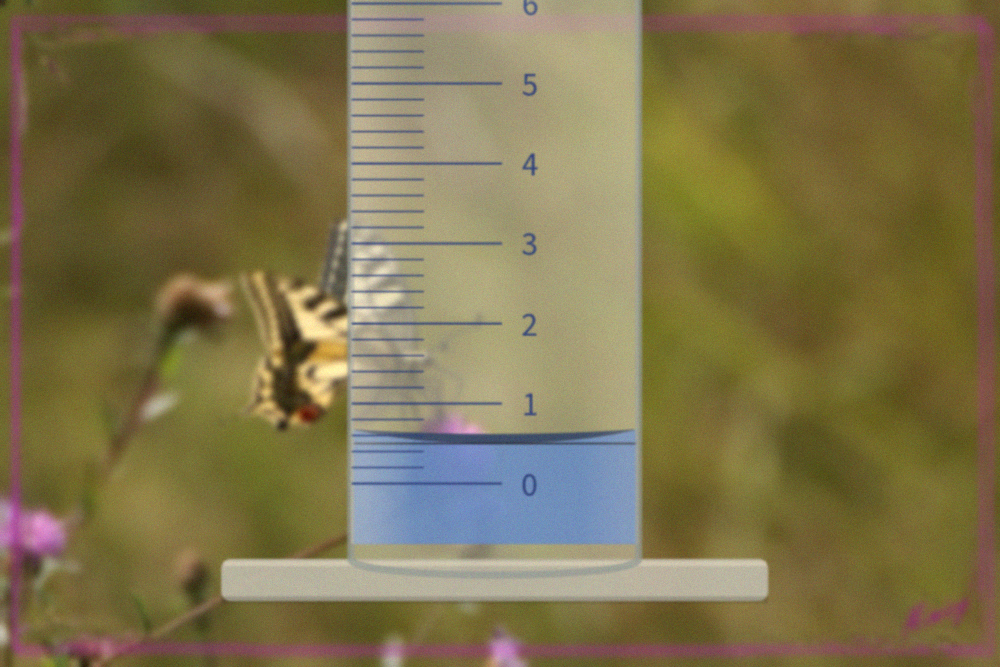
{"value": 0.5, "unit": "mL"}
